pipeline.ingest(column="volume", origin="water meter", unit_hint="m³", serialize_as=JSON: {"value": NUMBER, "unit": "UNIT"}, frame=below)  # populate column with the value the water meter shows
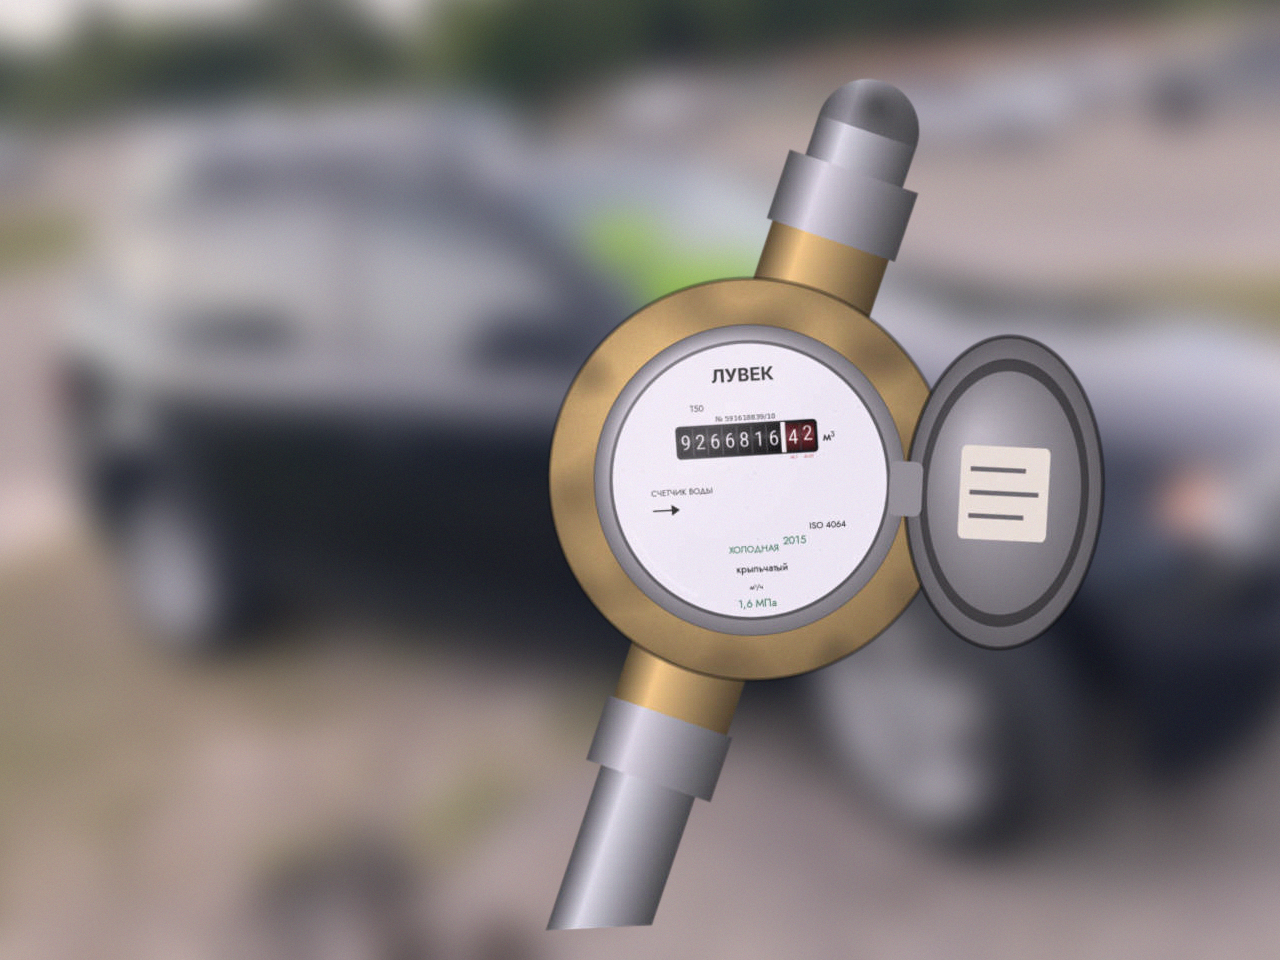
{"value": 9266816.42, "unit": "m³"}
